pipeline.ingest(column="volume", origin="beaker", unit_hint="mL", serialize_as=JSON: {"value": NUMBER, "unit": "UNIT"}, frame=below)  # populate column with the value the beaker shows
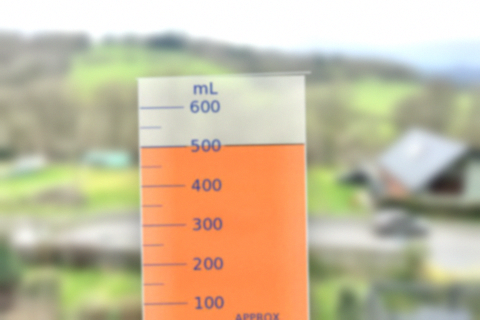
{"value": 500, "unit": "mL"}
